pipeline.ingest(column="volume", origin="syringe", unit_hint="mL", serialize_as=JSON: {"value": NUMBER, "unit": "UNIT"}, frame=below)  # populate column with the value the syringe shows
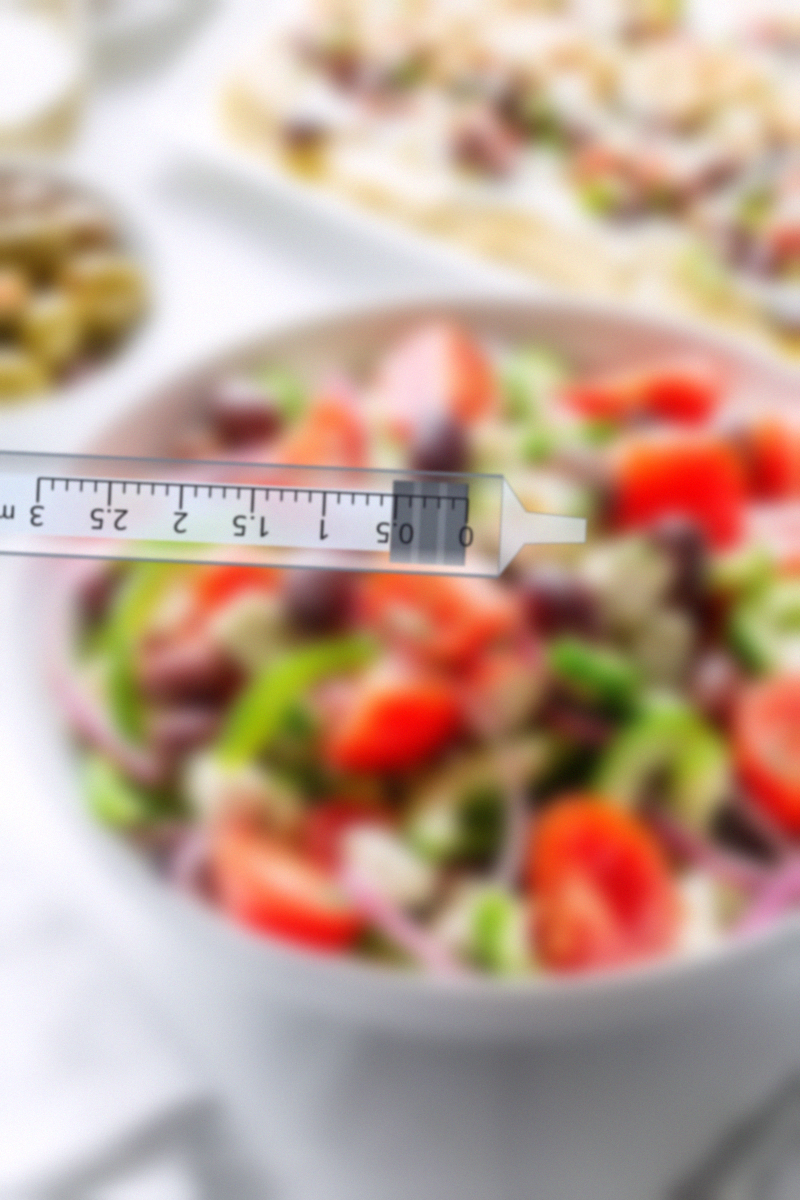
{"value": 0, "unit": "mL"}
